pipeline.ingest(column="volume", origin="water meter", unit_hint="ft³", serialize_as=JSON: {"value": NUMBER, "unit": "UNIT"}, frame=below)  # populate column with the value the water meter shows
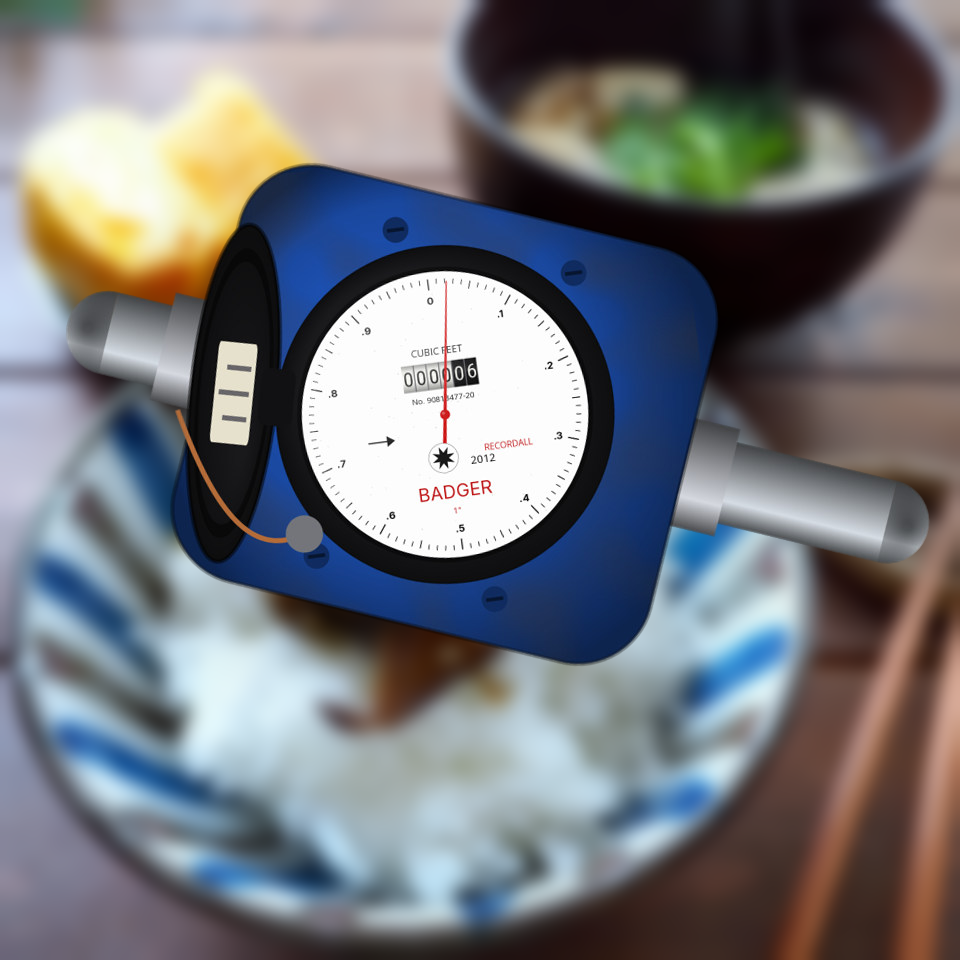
{"value": 6.02, "unit": "ft³"}
